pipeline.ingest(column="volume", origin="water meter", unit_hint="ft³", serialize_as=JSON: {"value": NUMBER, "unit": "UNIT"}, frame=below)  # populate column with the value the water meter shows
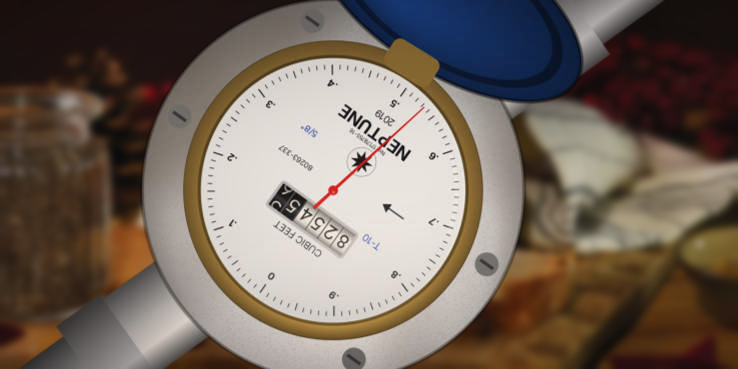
{"value": 825455.53, "unit": "ft³"}
